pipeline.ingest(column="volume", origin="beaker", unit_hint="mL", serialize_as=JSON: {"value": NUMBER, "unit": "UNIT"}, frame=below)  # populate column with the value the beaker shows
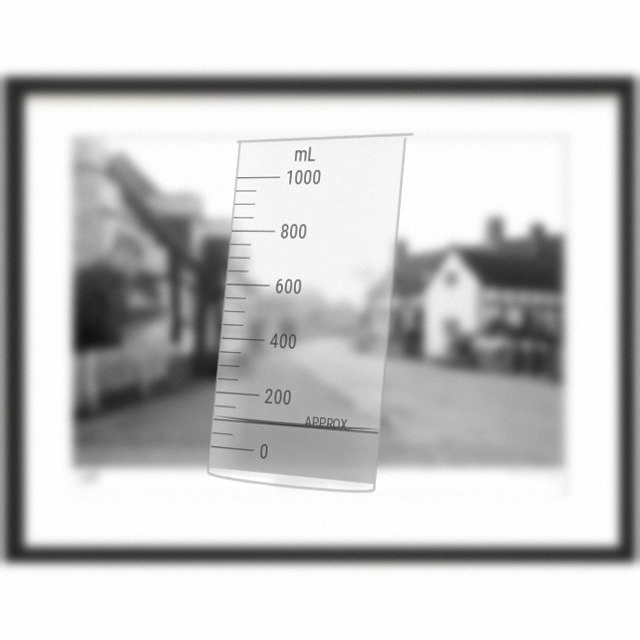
{"value": 100, "unit": "mL"}
